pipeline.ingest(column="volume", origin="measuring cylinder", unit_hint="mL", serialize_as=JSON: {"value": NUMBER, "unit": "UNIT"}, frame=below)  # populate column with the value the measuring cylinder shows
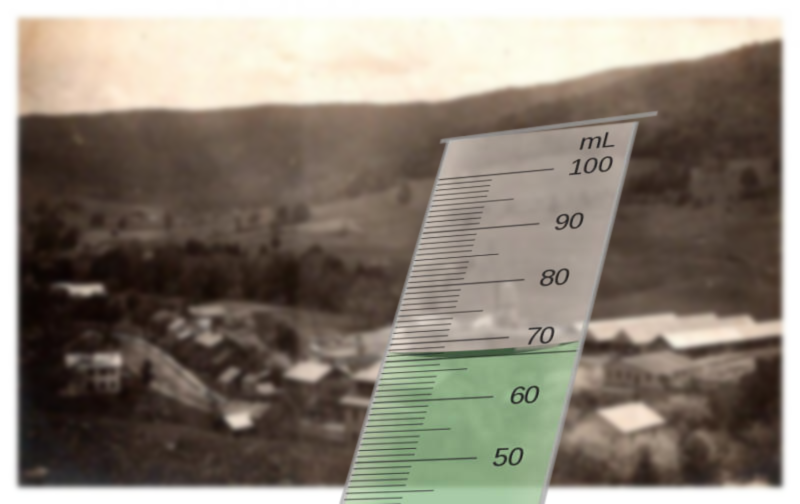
{"value": 67, "unit": "mL"}
